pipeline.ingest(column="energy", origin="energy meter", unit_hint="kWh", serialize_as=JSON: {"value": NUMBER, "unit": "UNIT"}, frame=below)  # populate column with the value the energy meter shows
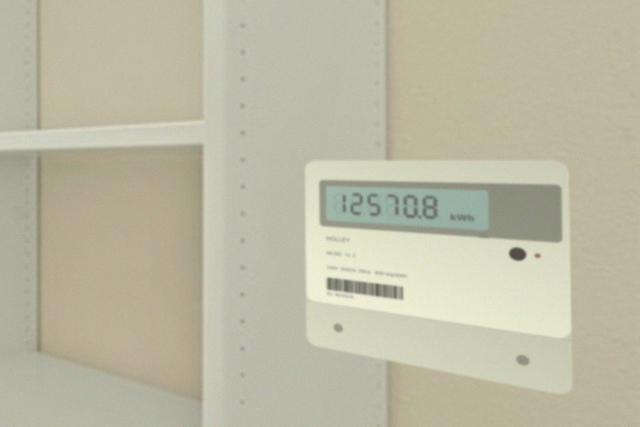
{"value": 12570.8, "unit": "kWh"}
